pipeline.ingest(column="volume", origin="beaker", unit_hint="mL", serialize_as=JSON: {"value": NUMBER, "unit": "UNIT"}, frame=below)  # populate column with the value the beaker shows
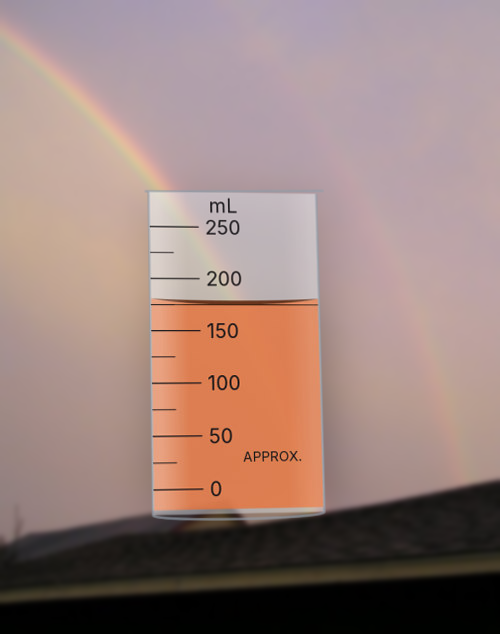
{"value": 175, "unit": "mL"}
